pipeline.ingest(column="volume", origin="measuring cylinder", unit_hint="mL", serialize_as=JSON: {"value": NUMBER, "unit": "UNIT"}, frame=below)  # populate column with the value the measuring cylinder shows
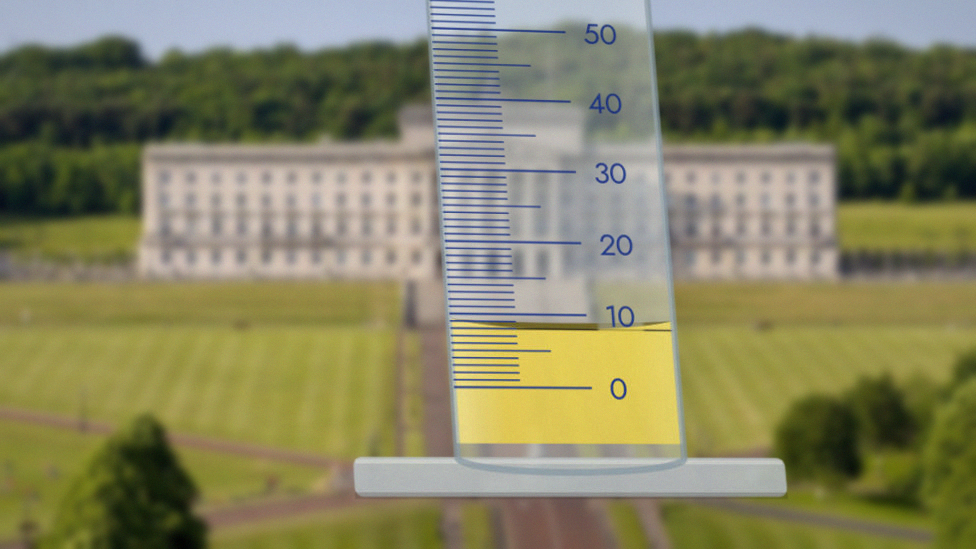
{"value": 8, "unit": "mL"}
